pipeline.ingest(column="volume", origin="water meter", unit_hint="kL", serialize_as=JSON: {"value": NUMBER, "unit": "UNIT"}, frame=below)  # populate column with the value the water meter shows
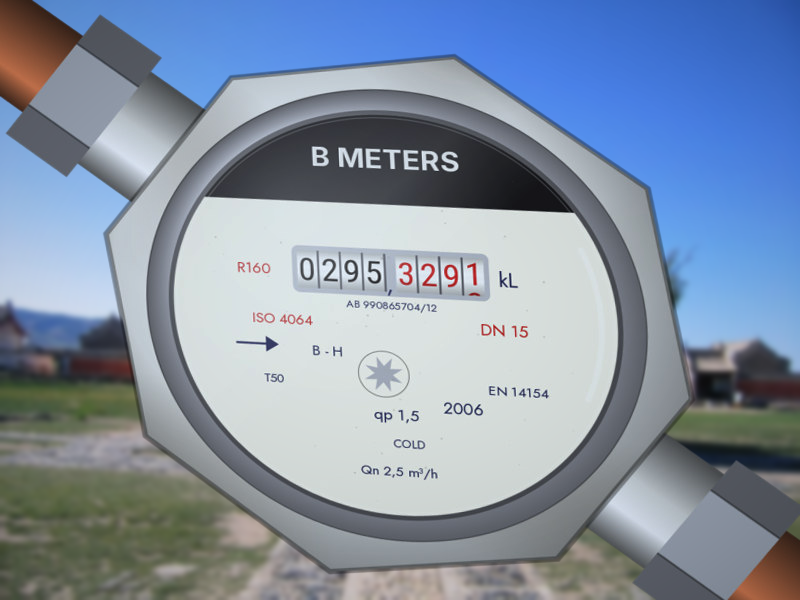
{"value": 295.3291, "unit": "kL"}
